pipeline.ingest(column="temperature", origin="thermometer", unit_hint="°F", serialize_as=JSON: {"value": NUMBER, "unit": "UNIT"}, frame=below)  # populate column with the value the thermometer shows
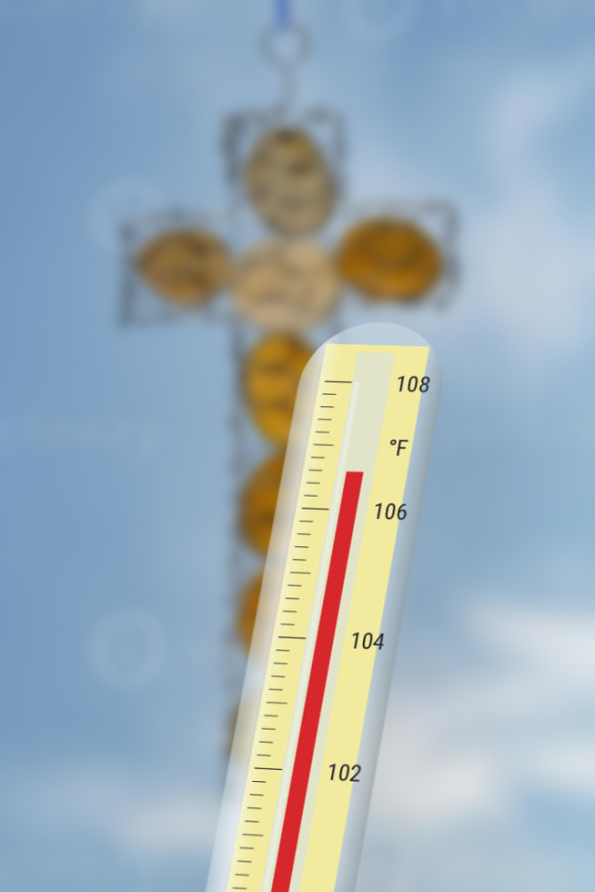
{"value": 106.6, "unit": "°F"}
